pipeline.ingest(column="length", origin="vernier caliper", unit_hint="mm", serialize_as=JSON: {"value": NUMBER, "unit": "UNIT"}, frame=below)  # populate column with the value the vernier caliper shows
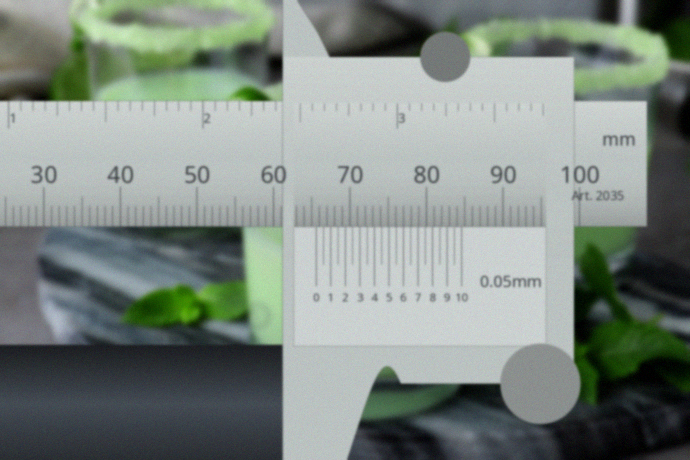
{"value": 65.6, "unit": "mm"}
